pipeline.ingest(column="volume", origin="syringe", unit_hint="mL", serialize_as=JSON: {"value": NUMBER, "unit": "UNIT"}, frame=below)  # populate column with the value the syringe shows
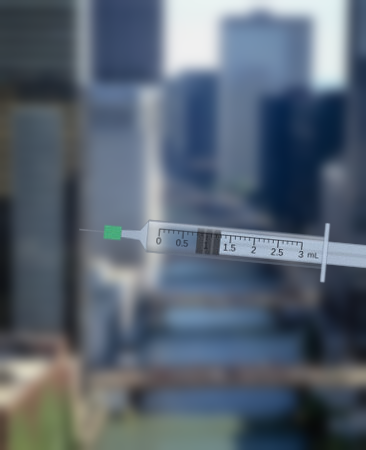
{"value": 0.8, "unit": "mL"}
